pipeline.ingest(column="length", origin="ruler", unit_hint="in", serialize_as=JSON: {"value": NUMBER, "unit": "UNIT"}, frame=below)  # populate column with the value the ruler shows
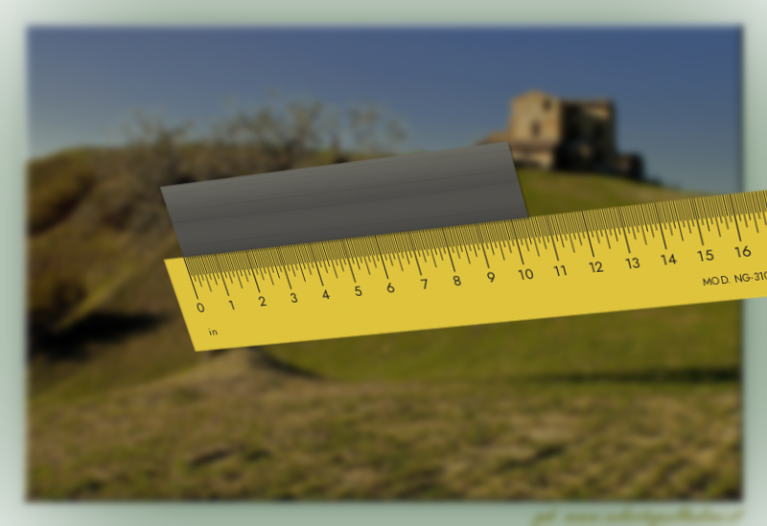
{"value": 10.5, "unit": "in"}
